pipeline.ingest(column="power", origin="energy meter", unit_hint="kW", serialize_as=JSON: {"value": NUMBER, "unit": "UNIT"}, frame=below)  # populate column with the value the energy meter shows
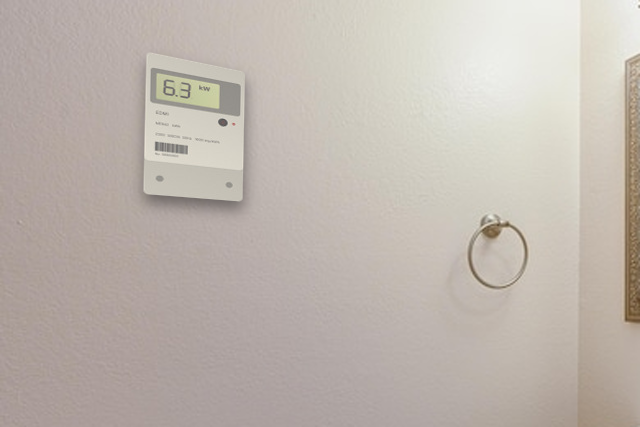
{"value": 6.3, "unit": "kW"}
